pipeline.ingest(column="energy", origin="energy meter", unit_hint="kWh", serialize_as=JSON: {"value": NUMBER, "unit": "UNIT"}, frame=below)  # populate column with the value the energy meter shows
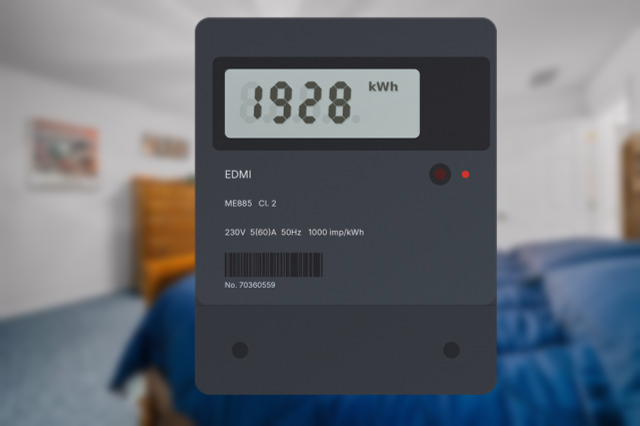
{"value": 1928, "unit": "kWh"}
